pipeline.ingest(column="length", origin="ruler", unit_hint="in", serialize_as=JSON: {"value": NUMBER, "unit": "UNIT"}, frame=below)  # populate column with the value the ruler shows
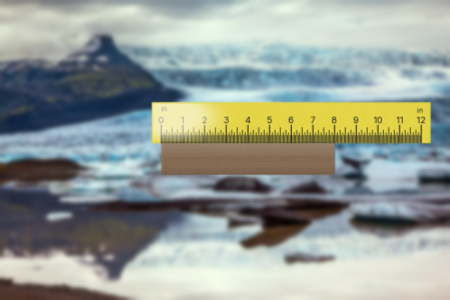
{"value": 8, "unit": "in"}
